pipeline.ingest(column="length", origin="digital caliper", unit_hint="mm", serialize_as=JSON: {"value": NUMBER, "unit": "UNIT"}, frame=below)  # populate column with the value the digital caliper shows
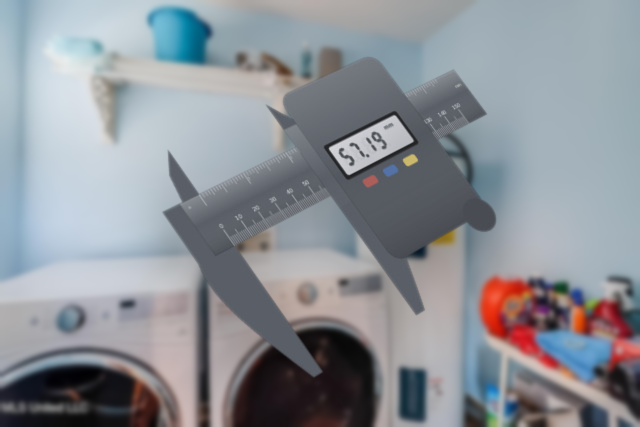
{"value": 57.19, "unit": "mm"}
